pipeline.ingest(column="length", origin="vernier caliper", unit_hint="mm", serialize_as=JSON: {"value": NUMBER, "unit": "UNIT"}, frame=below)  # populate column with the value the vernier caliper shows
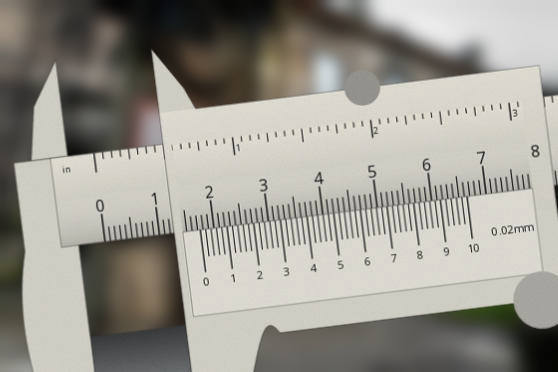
{"value": 17.5, "unit": "mm"}
